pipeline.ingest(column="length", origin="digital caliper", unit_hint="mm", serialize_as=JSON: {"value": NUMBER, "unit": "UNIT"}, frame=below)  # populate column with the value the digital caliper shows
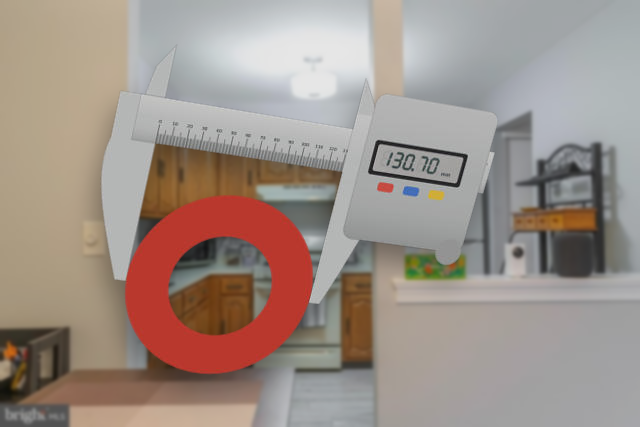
{"value": 130.70, "unit": "mm"}
